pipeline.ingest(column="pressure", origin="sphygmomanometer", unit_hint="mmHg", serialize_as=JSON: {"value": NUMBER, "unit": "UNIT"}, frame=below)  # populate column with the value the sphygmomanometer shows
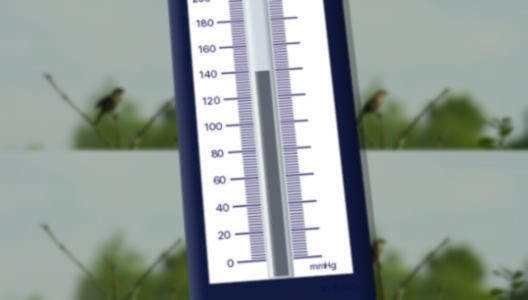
{"value": 140, "unit": "mmHg"}
